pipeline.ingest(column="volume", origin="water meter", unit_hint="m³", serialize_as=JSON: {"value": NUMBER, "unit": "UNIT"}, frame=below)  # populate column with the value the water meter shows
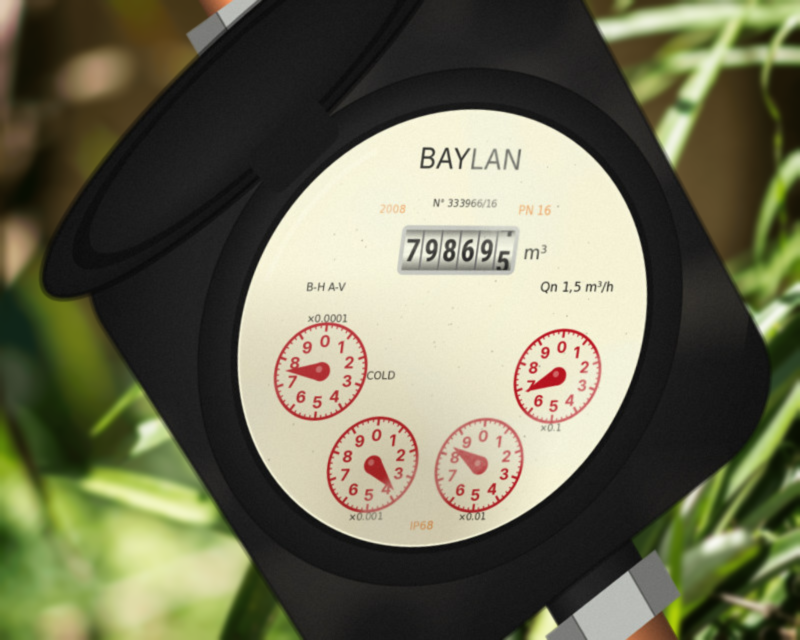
{"value": 798694.6837, "unit": "m³"}
